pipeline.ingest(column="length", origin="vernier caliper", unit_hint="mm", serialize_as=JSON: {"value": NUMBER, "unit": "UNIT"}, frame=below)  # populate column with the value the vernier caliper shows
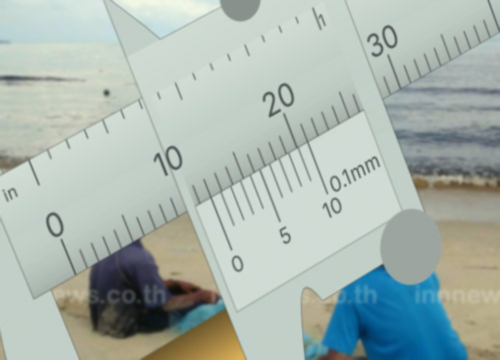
{"value": 12.0, "unit": "mm"}
